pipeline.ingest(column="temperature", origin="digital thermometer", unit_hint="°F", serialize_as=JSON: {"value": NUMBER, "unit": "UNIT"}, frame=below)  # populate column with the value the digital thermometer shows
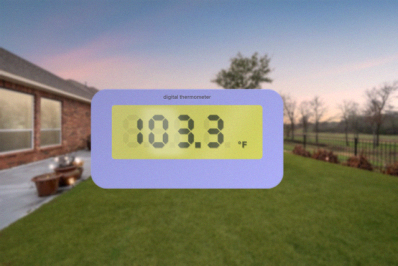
{"value": 103.3, "unit": "°F"}
